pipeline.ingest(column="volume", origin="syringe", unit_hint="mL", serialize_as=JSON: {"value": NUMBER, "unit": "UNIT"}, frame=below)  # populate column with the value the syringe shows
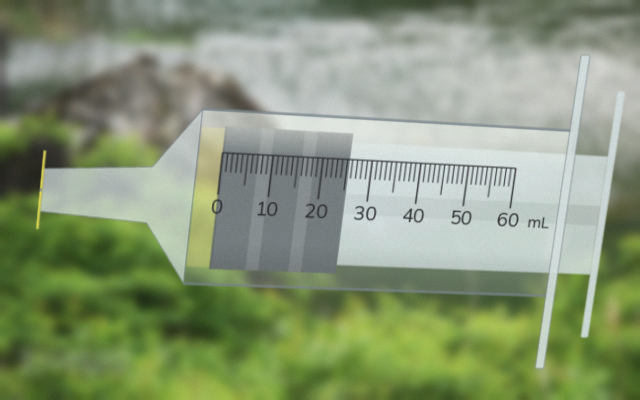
{"value": 0, "unit": "mL"}
